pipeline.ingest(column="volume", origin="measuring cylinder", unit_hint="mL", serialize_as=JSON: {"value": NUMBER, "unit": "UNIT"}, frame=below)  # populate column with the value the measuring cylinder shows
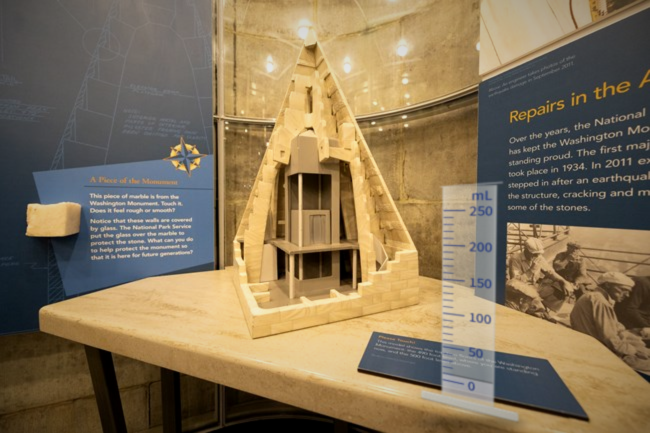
{"value": 10, "unit": "mL"}
